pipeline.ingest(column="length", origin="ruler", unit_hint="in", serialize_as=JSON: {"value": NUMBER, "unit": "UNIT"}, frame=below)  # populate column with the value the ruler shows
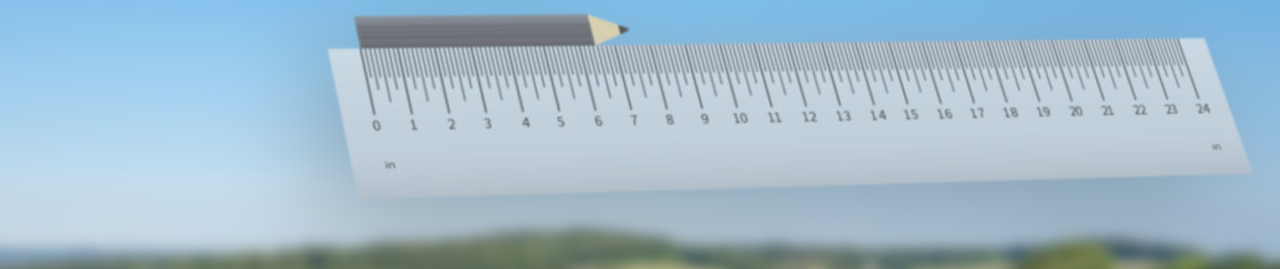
{"value": 7.5, "unit": "in"}
